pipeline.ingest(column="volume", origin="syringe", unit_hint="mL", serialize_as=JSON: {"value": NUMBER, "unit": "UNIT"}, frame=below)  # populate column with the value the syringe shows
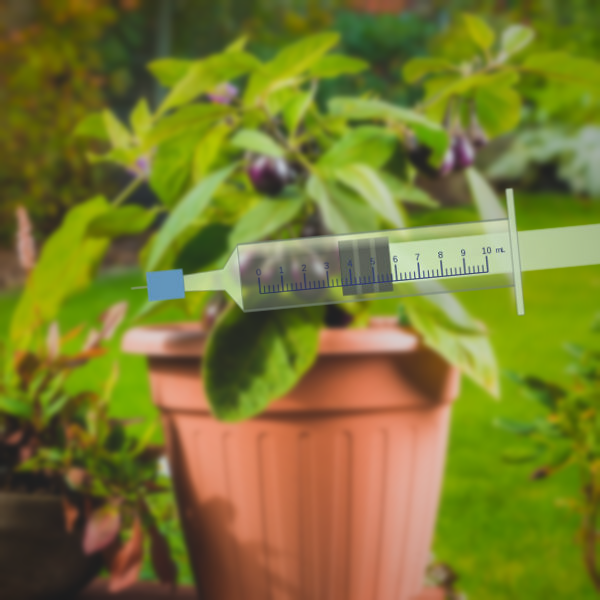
{"value": 3.6, "unit": "mL"}
